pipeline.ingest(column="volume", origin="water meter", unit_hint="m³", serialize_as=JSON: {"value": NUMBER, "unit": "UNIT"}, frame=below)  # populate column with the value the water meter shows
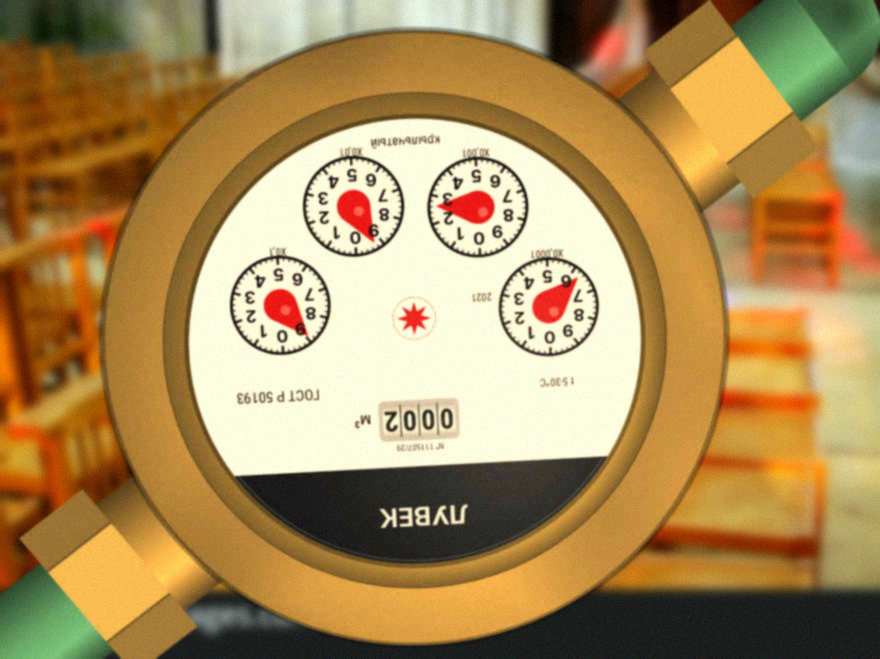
{"value": 2.8926, "unit": "m³"}
